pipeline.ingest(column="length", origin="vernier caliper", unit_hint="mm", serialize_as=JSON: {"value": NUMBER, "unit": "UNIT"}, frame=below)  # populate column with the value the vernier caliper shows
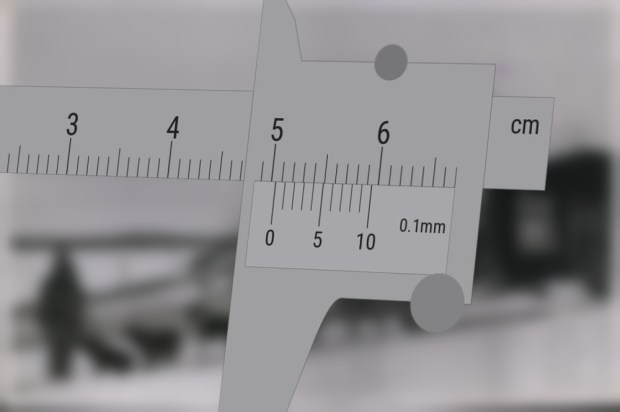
{"value": 50.4, "unit": "mm"}
